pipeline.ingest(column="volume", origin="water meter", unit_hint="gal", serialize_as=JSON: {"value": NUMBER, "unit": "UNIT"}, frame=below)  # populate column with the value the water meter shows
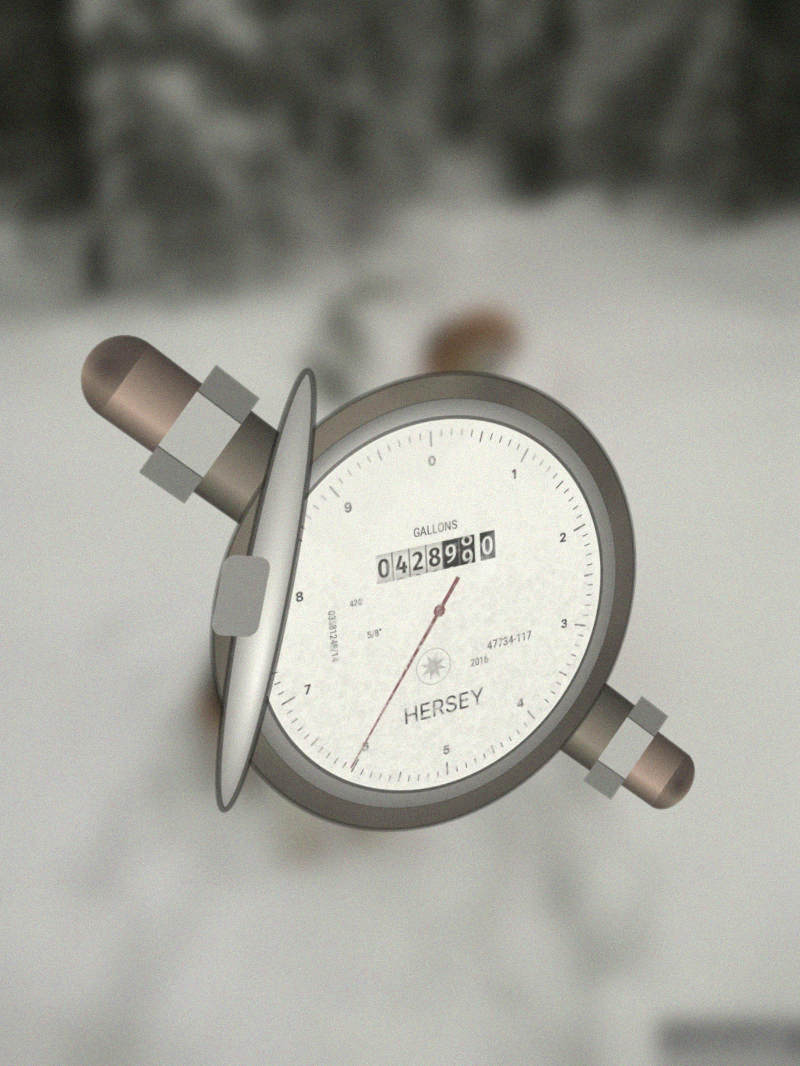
{"value": 428986.0, "unit": "gal"}
